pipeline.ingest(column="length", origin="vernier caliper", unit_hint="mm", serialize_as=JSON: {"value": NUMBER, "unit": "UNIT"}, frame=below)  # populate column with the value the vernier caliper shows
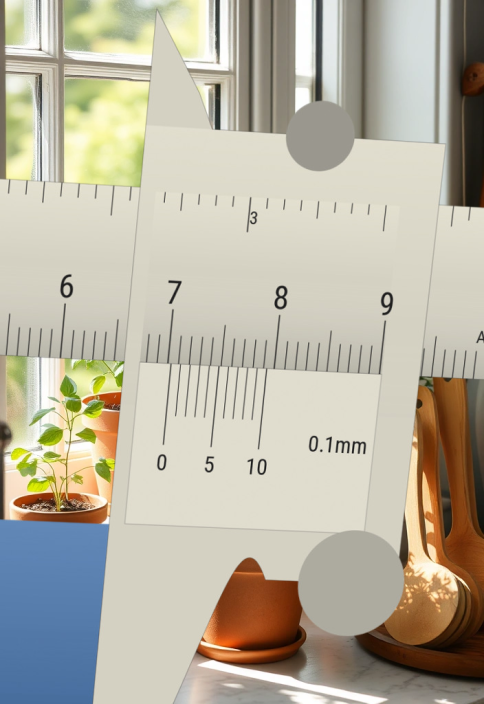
{"value": 70.3, "unit": "mm"}
